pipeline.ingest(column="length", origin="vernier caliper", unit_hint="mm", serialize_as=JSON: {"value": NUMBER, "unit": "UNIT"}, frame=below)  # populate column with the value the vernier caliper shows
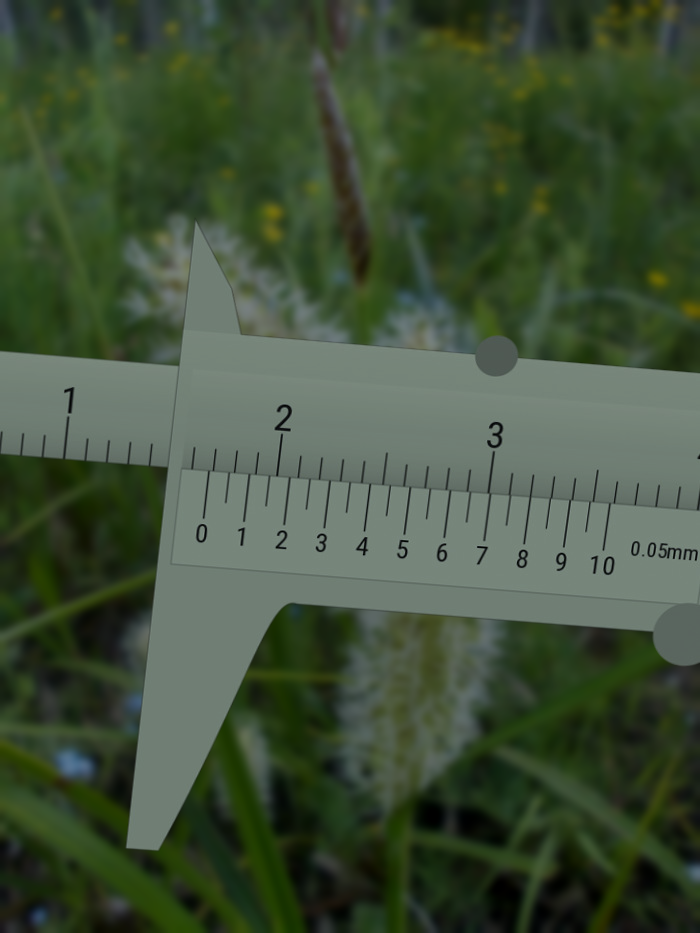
{"value": 16.8, "unit": "mm"}
